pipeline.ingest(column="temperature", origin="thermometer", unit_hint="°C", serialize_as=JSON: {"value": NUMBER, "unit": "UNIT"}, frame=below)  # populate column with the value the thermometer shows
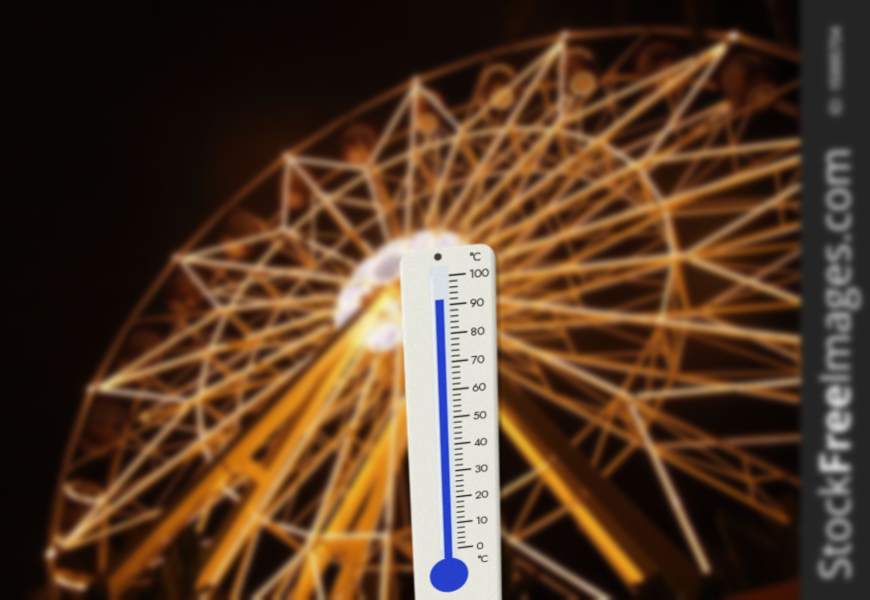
{"value": 92, "unit": "°C"}
